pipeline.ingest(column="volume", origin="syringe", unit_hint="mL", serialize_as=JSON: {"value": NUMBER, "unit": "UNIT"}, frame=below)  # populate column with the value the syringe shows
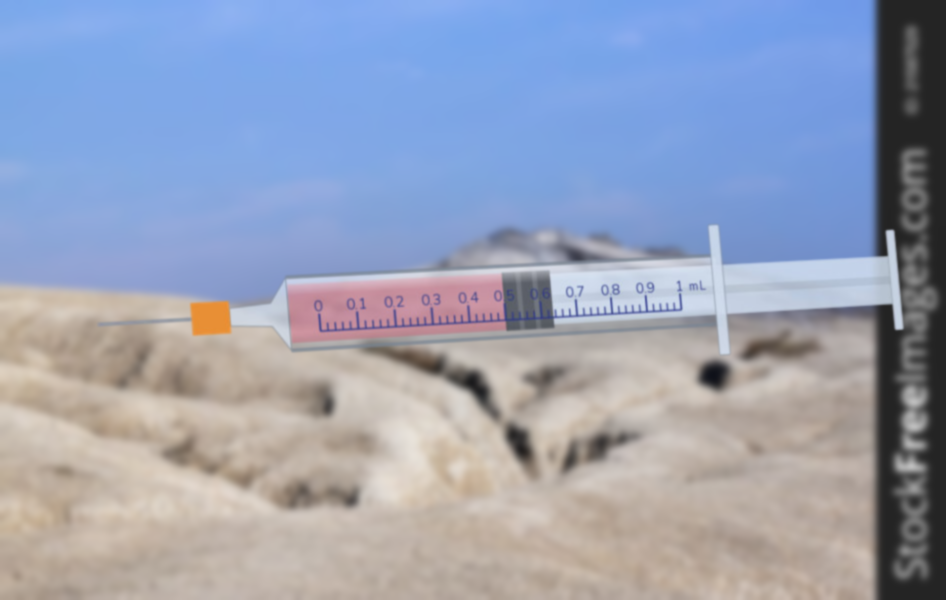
{"value": 0.5, "unit": "mL"}
